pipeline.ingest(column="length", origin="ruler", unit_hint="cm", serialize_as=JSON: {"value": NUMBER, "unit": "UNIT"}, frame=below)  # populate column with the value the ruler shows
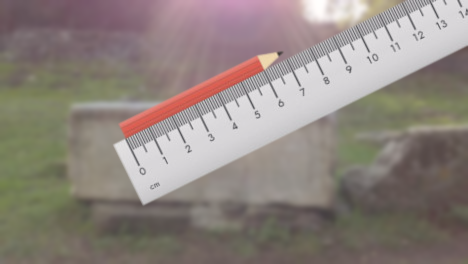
{"value": 7, "unit": "cm"}
